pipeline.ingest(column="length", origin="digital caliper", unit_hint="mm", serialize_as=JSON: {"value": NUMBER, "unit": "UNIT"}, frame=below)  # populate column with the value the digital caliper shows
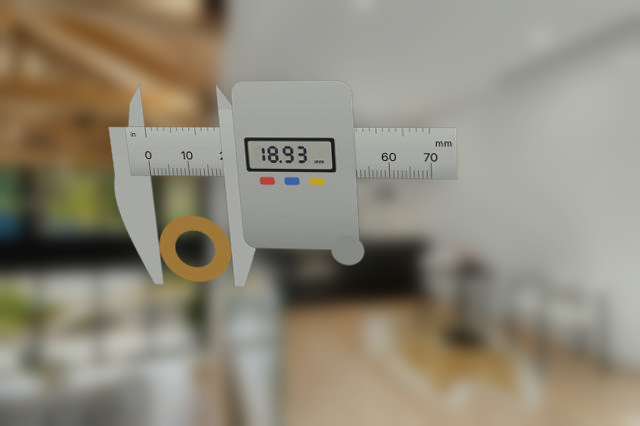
{"value": 18.93, "unit": "mm"}
